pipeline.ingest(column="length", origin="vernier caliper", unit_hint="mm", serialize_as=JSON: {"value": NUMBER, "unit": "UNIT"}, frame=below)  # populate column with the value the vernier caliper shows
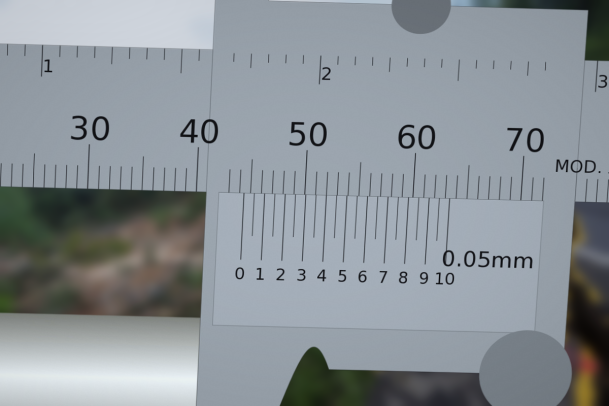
{"value": 44.4, "unit": "mm"}
